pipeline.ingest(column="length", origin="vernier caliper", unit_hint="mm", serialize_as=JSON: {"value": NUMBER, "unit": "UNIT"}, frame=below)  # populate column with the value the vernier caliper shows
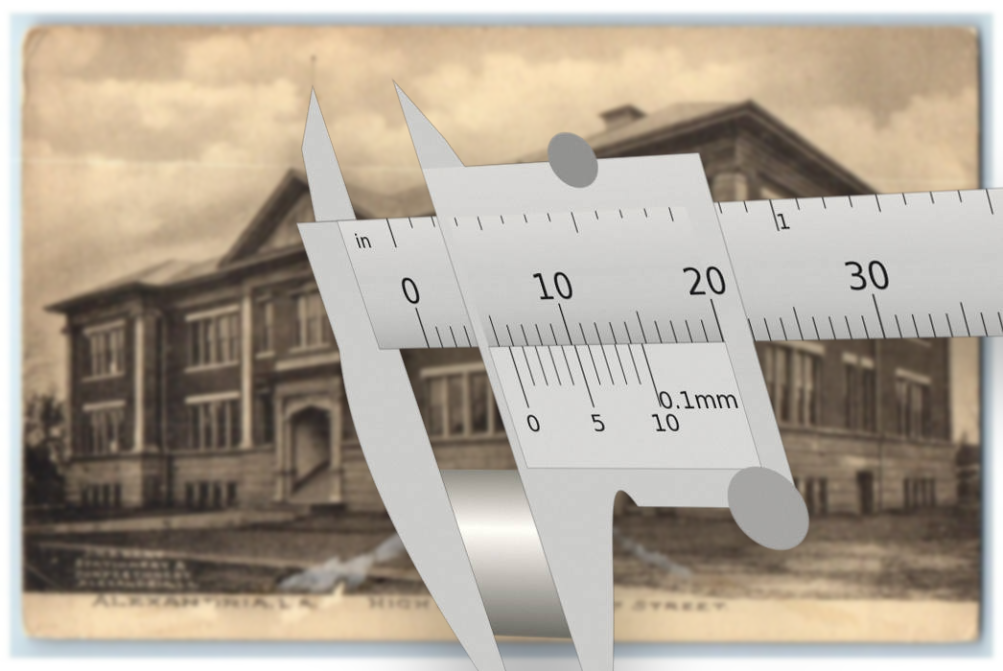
{"value": 5.7, "unit": "mm"}
